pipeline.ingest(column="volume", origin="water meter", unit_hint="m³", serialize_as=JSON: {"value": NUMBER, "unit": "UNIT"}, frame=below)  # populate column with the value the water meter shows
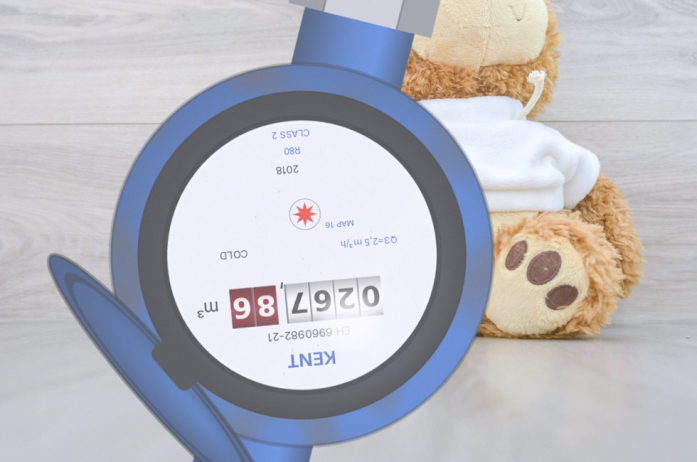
{"value": 267.86, "unit": "m³"}
